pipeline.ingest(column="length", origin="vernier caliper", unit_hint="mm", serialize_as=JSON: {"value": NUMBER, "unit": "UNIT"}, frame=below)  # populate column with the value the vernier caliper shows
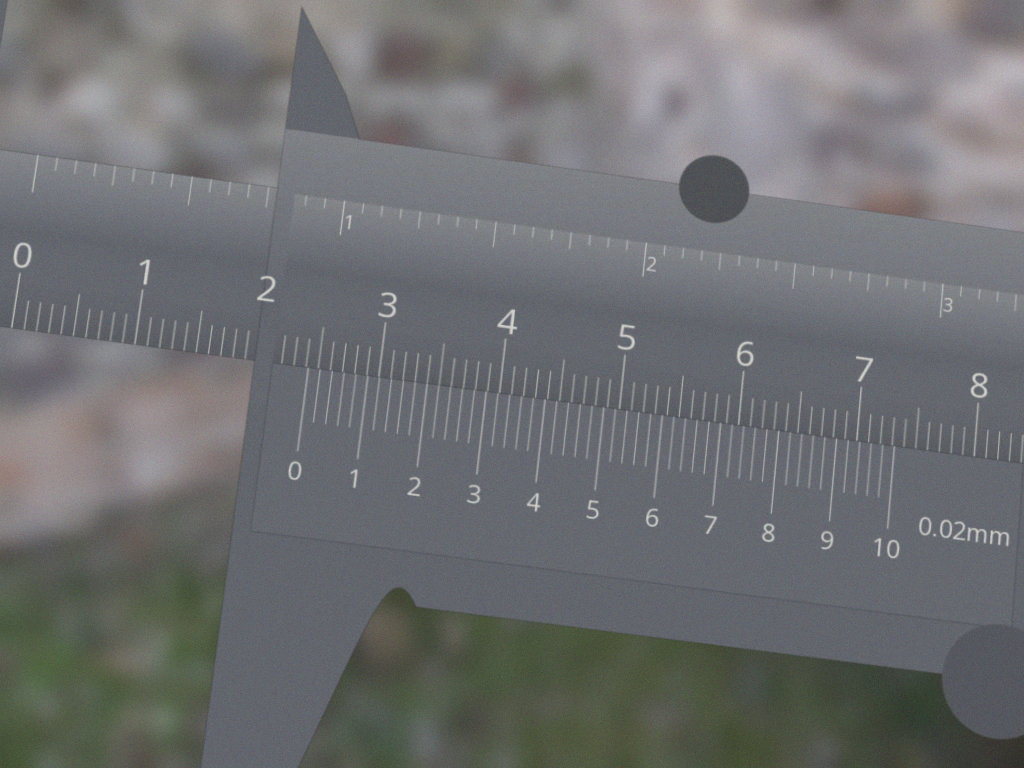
{"value": 24.2, "unit": "mm"}
